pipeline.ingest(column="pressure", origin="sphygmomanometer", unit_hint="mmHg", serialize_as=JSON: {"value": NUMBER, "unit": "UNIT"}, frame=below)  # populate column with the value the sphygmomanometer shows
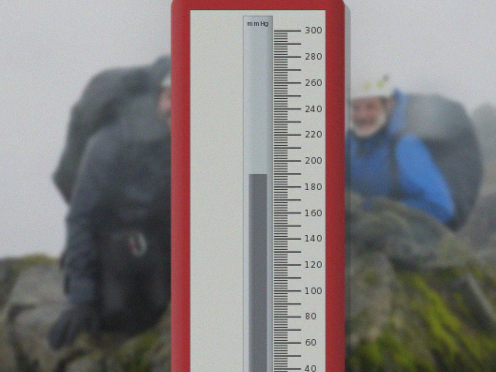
{"value": 190, "unit": "mmHg"}
